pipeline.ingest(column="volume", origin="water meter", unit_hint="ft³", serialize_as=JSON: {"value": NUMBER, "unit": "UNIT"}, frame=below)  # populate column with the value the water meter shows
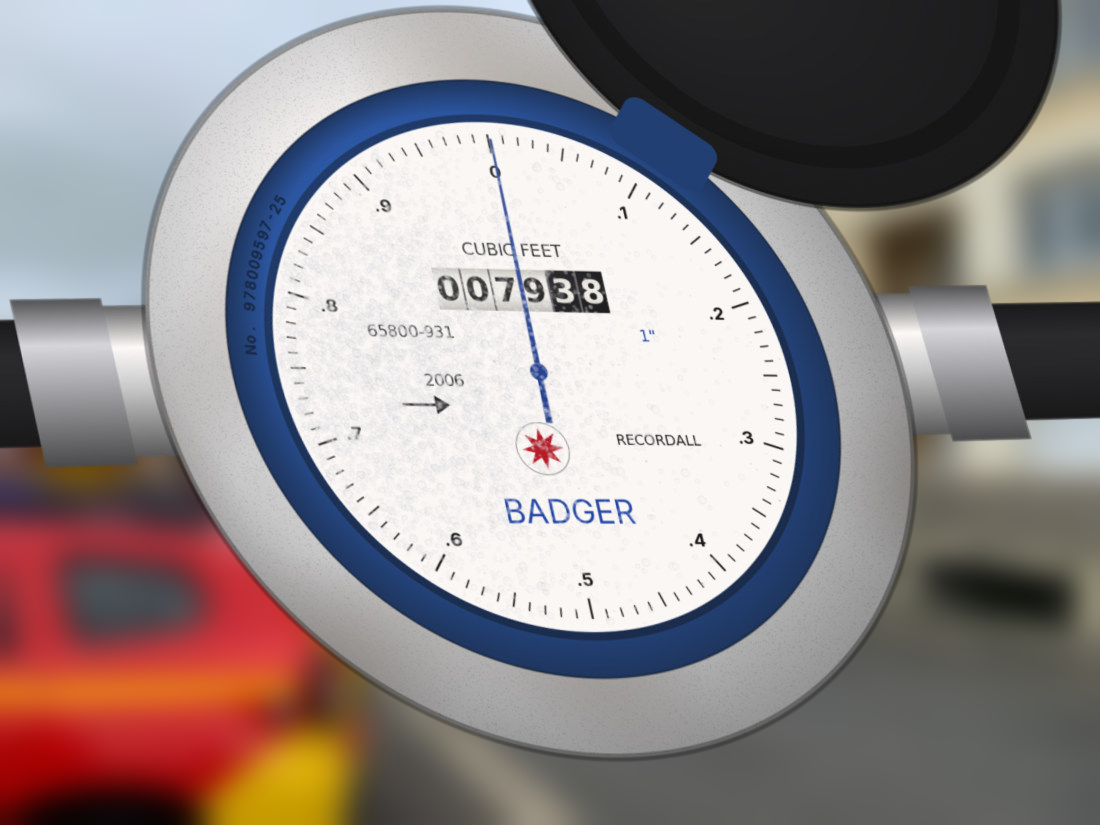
{"value": 7938.00, "unit": "ft³"}
